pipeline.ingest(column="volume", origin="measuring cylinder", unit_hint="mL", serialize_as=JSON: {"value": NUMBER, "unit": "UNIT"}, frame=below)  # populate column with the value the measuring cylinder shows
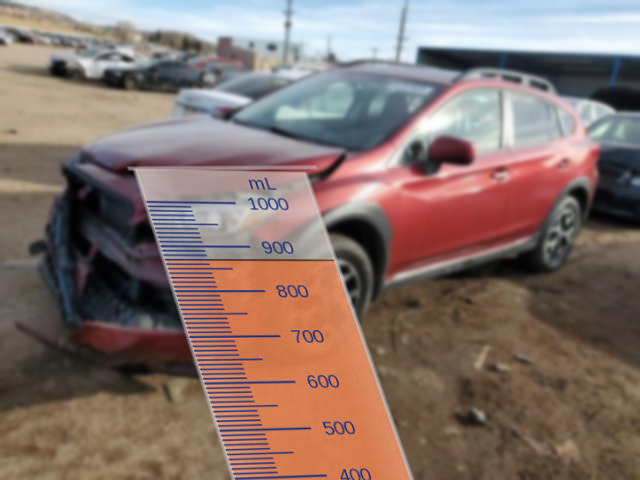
{"value": 870, "unit": "mL"}
